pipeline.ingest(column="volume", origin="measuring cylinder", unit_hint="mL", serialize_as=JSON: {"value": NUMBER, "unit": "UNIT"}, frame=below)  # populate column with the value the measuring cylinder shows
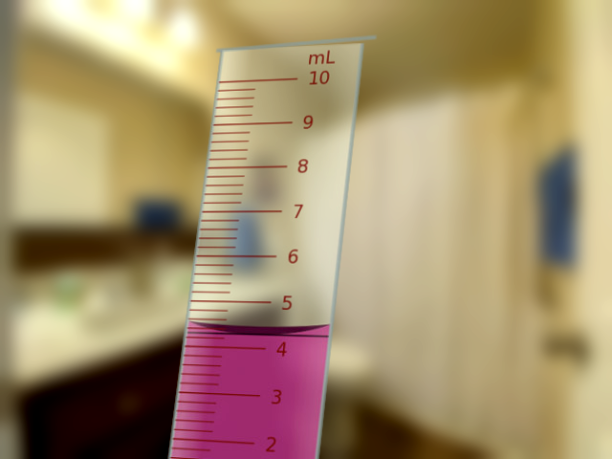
{"value": 4.3, "unit": "mL"}
